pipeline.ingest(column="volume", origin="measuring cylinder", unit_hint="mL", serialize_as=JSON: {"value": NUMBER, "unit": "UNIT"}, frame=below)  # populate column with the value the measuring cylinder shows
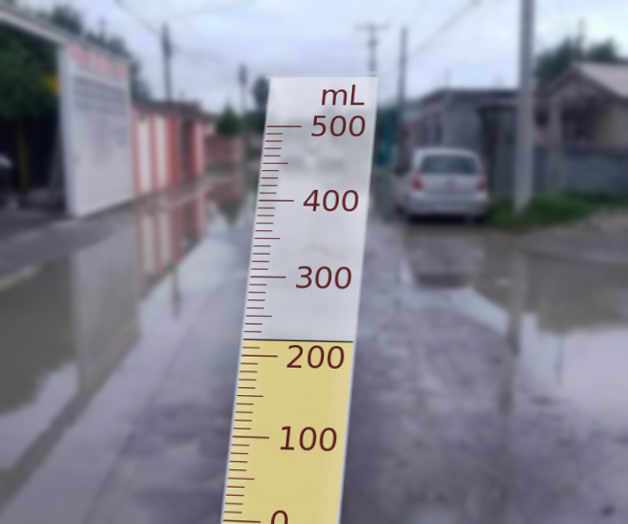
{"value": 220, "unit": "mL"}
